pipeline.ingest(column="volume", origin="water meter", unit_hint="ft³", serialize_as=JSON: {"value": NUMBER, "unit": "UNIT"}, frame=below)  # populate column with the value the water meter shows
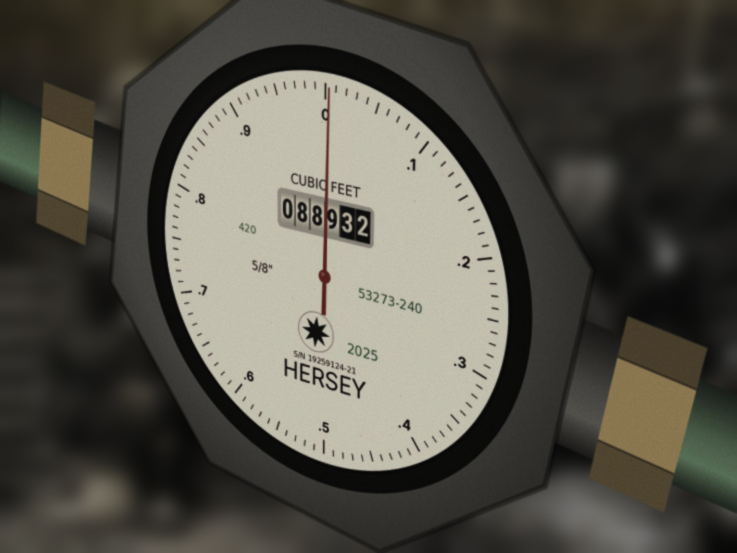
{"value": 88932.00, "unit": "ft³"}
